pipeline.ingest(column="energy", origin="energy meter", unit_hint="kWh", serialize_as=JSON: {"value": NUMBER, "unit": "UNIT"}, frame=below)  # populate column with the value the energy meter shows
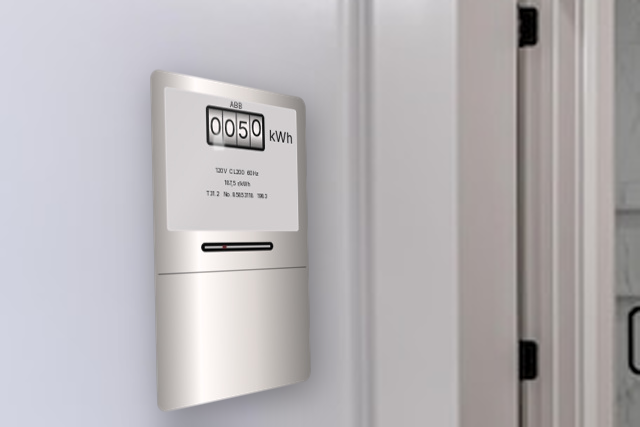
{"value": 50, "unit": "kWh"}
